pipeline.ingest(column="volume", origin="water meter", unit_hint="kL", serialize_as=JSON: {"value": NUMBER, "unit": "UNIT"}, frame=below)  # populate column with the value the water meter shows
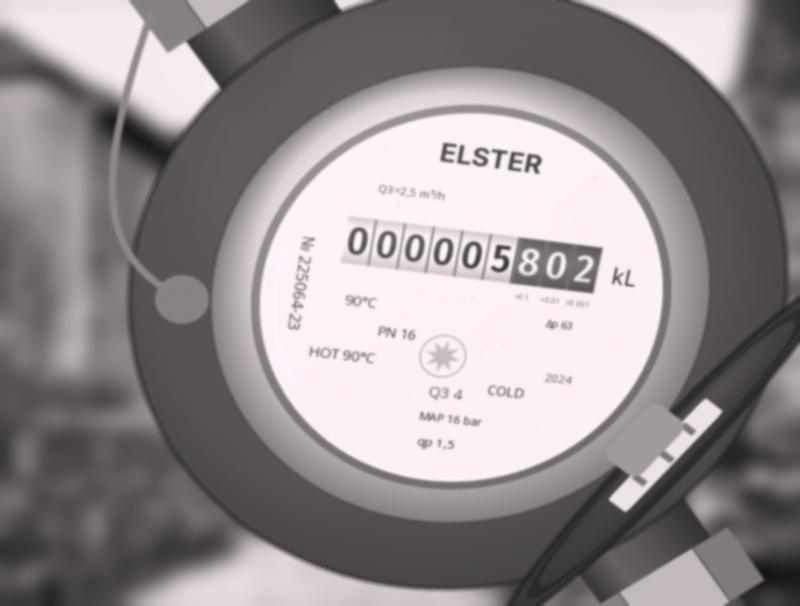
{"value": 5.802, "unit": "kL"}
